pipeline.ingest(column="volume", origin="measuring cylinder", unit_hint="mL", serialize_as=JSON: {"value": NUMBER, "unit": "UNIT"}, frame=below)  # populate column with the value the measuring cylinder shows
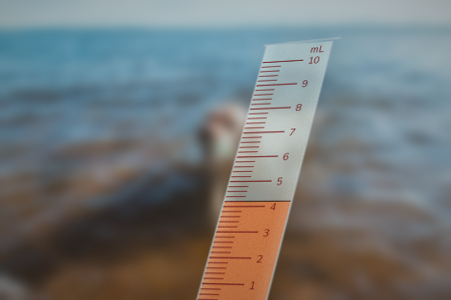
{"value": 4.2, "unit": "mL"}
